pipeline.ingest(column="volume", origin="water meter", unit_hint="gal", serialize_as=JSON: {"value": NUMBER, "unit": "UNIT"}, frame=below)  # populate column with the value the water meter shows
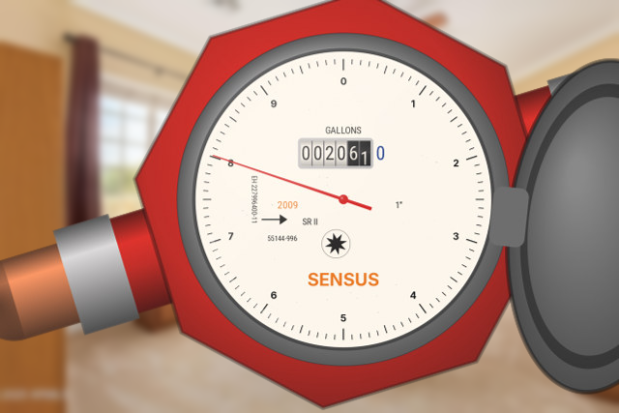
{"value": 20608.0, "unit": "gal"}
